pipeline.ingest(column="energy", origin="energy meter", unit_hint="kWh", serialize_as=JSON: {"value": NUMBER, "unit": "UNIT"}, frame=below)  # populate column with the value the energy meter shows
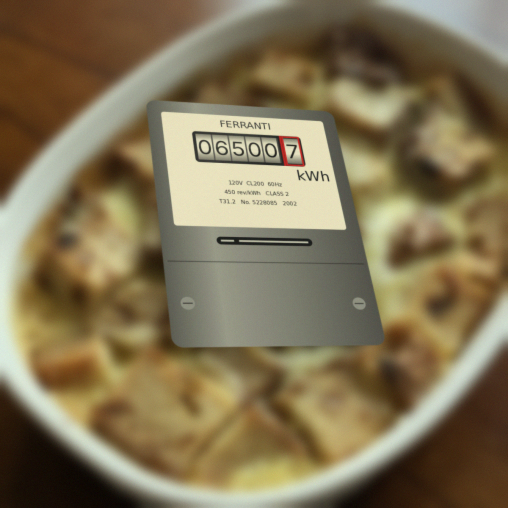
{"value": 6500.7, "unit": "kWh"}
